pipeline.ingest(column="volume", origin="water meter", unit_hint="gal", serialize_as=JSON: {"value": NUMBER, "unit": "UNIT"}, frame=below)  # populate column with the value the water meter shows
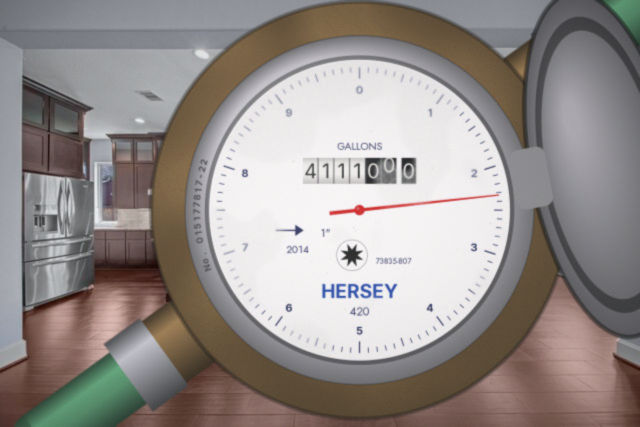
{"value": 4111002.3, "unit": "gal"}
